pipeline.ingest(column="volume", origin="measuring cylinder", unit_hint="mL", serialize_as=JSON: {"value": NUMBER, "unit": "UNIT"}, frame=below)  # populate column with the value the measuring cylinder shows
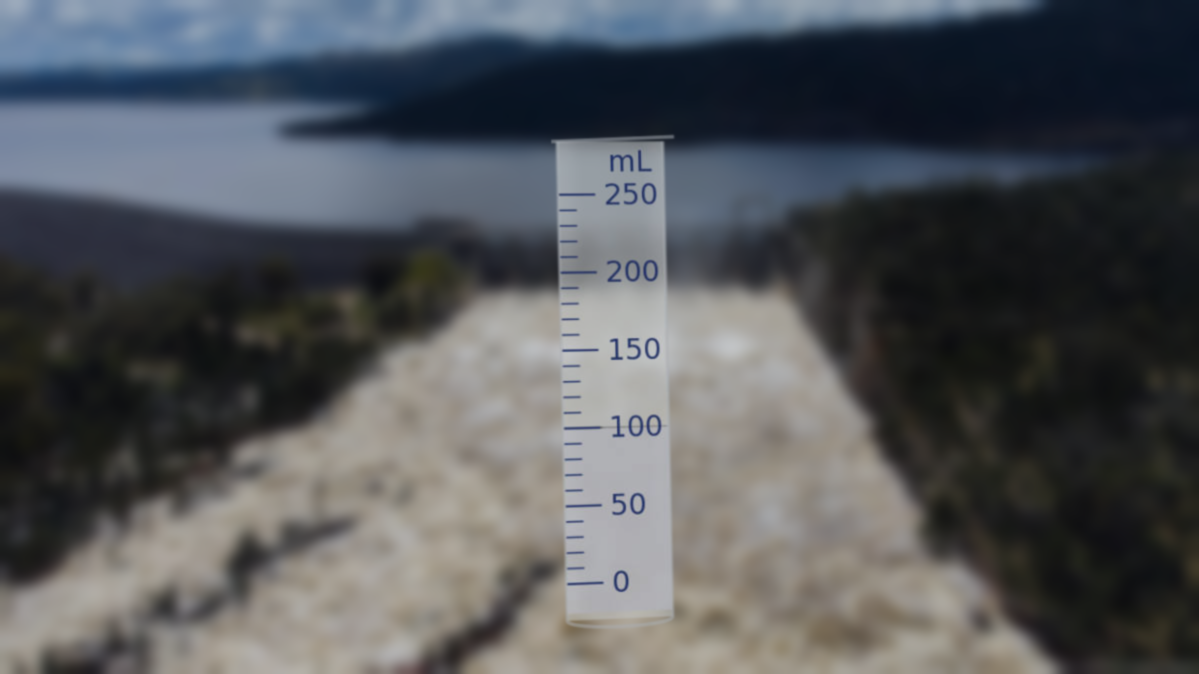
{"value": 100, "unit": "mL"}
